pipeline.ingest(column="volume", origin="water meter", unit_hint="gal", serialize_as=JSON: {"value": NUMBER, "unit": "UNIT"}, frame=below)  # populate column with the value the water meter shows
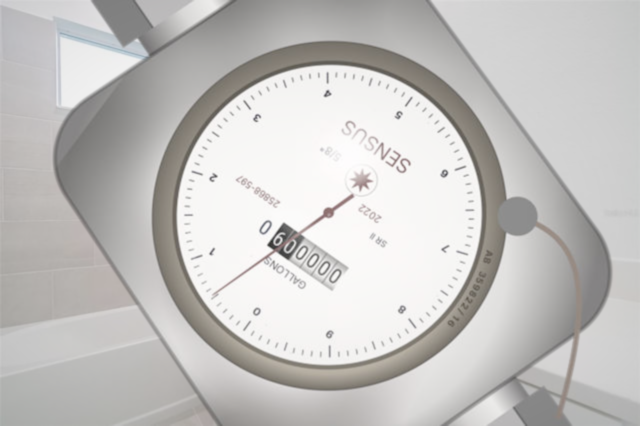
{"value": 90.5, "unit": "gal"}
